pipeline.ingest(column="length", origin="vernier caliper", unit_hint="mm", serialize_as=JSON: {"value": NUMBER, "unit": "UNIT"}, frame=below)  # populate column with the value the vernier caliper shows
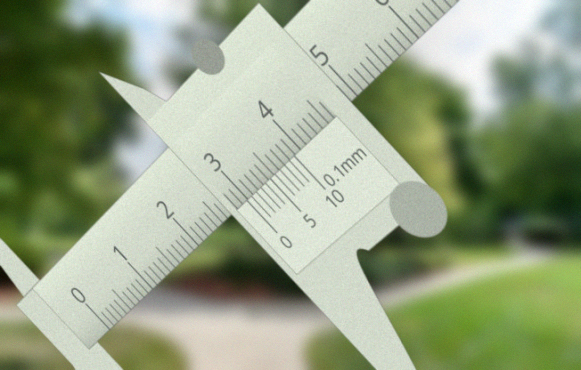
{"value": 29.8, "unit": "mm"}
